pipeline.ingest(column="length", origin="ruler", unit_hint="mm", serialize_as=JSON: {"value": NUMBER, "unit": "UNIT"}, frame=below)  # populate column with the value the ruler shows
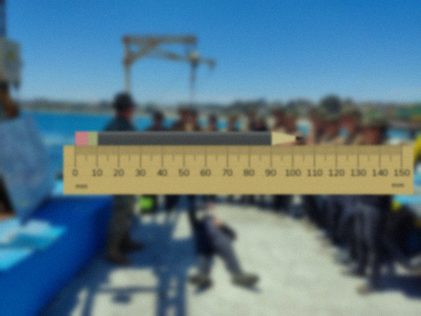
{"value": 105, "unit": "mm"}
